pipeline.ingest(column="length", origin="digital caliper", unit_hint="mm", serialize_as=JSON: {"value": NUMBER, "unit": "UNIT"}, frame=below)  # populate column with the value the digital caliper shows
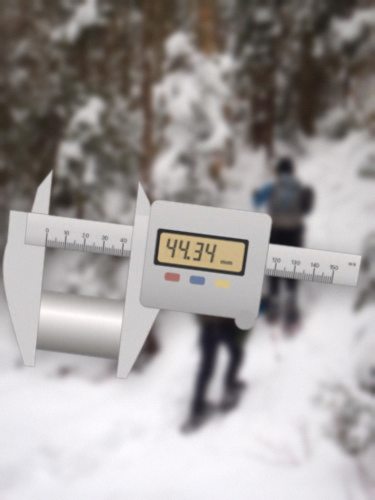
{"value": 44.34, "unit": "mm"}
